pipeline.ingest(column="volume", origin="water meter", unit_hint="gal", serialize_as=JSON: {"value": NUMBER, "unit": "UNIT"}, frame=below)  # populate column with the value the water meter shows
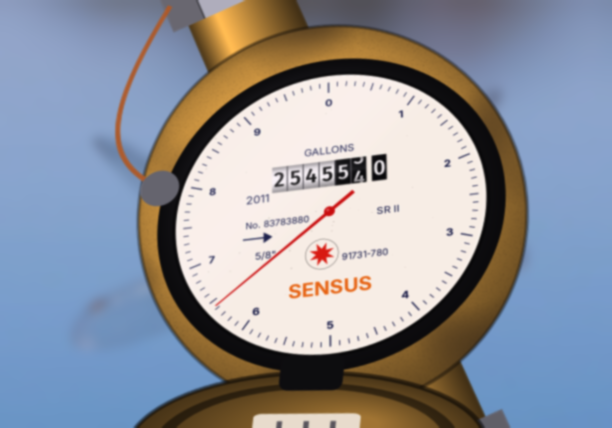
{"value": 2545536.4, "unit": "gal"}
